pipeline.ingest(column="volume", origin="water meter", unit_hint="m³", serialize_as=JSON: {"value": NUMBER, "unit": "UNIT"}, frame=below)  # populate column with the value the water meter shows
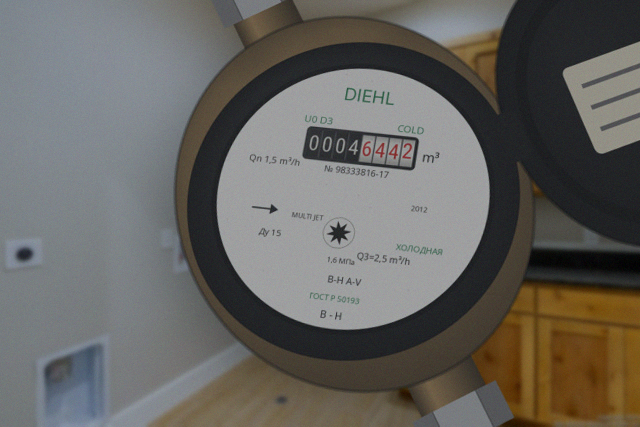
{"value": 4.6442, "unit": "m³"}
